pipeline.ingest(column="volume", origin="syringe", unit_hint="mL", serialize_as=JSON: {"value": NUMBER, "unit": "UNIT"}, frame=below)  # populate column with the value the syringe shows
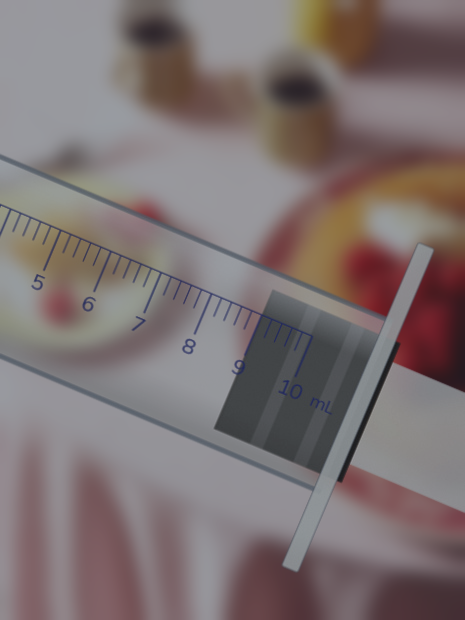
{"value": 9, "unit": "mL"}
